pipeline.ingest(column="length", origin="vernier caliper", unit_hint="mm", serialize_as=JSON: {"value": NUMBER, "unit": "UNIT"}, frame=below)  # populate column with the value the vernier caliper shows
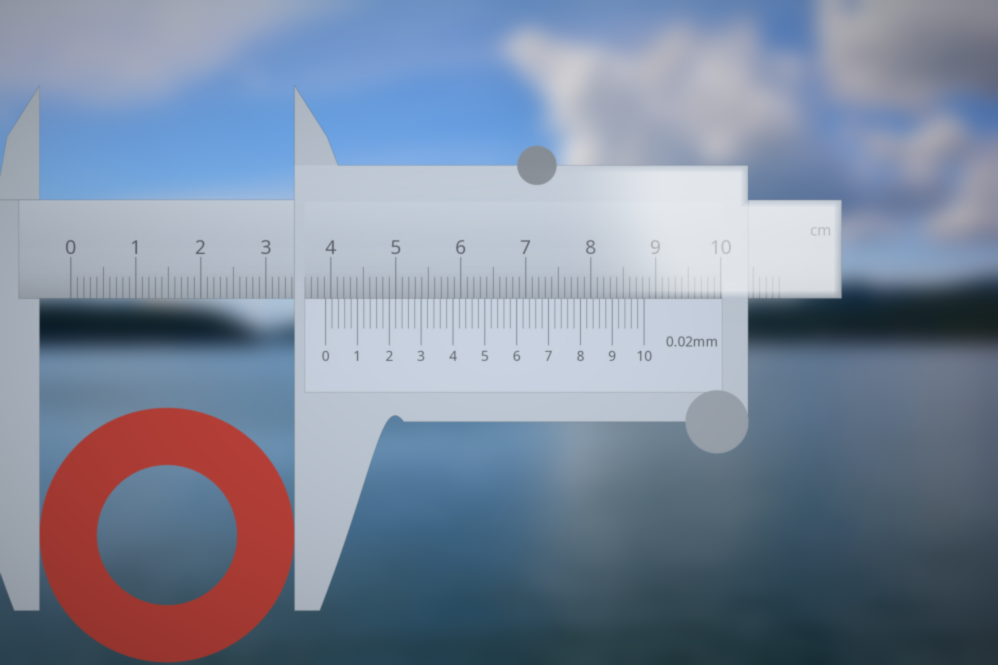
{"value": 39.2, "unit": "mm"}
